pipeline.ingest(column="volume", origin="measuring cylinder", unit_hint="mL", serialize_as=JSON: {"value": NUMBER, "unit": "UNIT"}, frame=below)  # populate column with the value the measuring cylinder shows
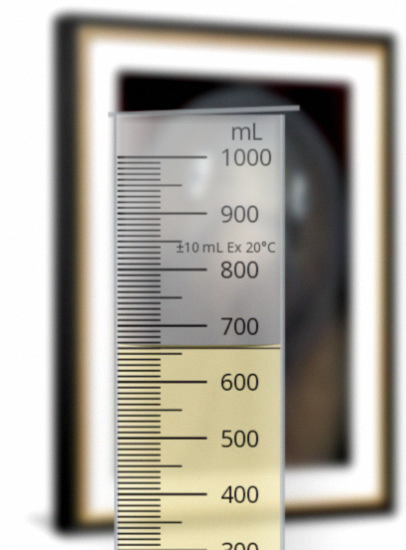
{"value": 660, "unit": "mL"}
